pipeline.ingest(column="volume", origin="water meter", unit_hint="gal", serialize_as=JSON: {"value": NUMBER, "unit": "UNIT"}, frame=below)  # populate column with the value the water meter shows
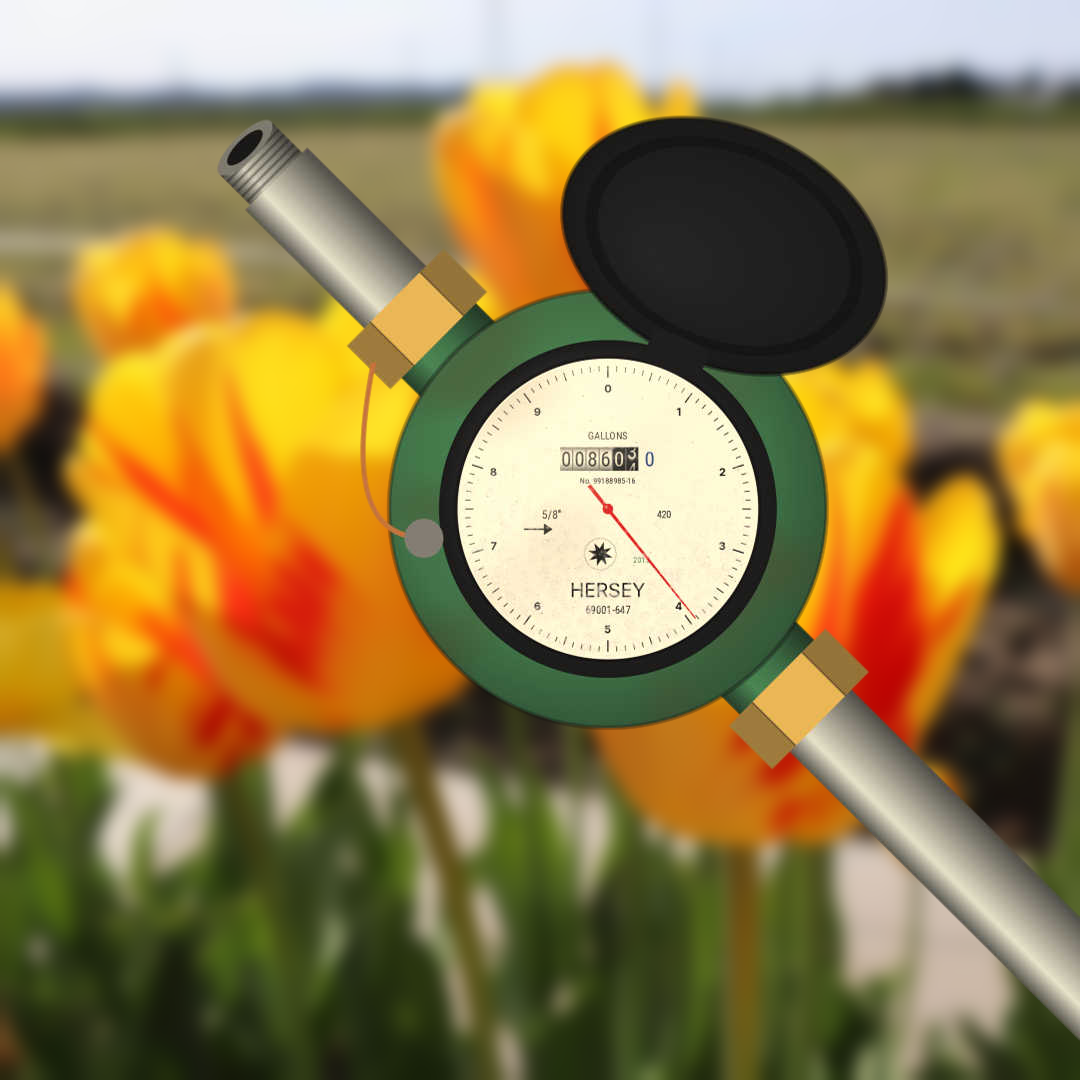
{"value": 86033.9, "unit": "gal"}
